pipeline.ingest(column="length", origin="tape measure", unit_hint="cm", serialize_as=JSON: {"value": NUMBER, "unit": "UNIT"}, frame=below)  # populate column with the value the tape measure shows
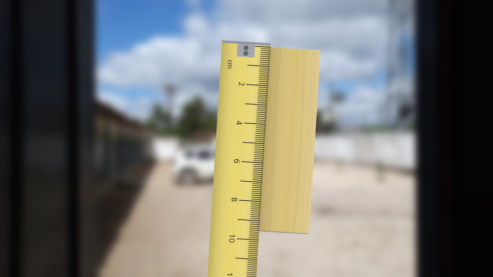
{"value": 9.5, "unit": "cm"}
